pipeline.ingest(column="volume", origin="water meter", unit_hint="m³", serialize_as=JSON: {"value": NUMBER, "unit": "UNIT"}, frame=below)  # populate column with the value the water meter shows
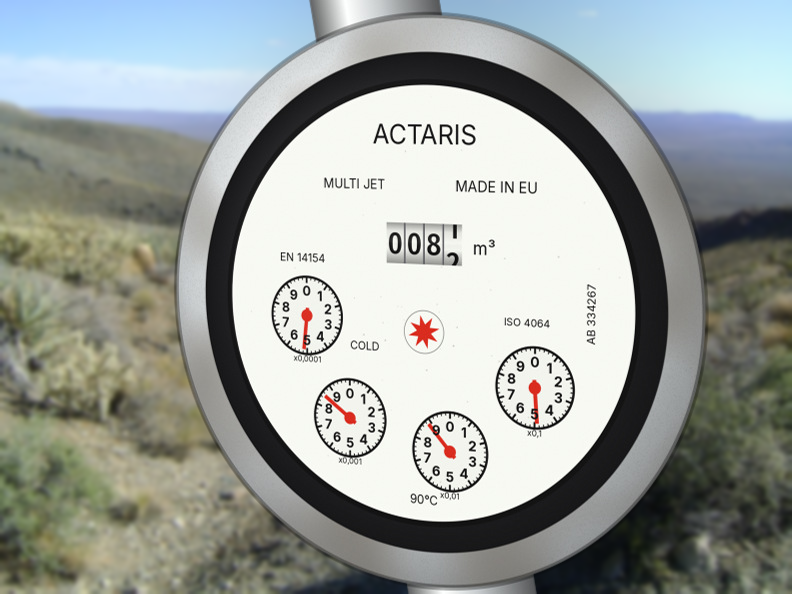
{"value": 81.4885, "unit": "m³"}
